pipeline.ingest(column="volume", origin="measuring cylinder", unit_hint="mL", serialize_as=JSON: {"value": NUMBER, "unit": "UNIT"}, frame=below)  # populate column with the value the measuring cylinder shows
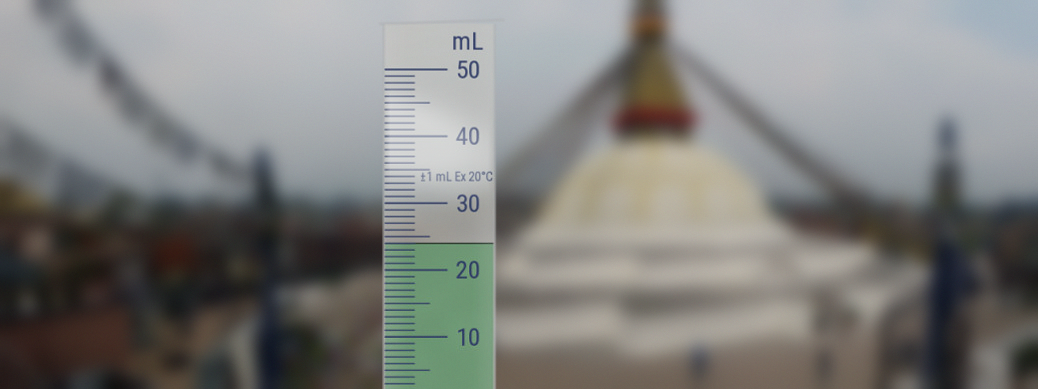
{"value": 24, "unit": "mL"}
